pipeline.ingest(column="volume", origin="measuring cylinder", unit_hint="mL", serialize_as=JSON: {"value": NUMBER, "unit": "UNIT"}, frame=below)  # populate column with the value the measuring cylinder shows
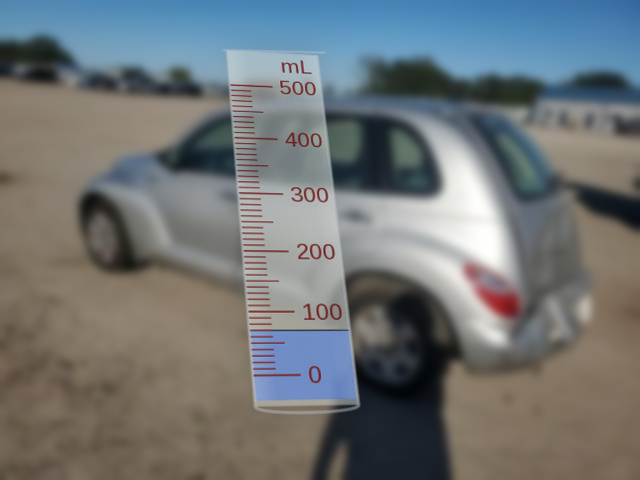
{"value": 70, "unit": "mL"}
